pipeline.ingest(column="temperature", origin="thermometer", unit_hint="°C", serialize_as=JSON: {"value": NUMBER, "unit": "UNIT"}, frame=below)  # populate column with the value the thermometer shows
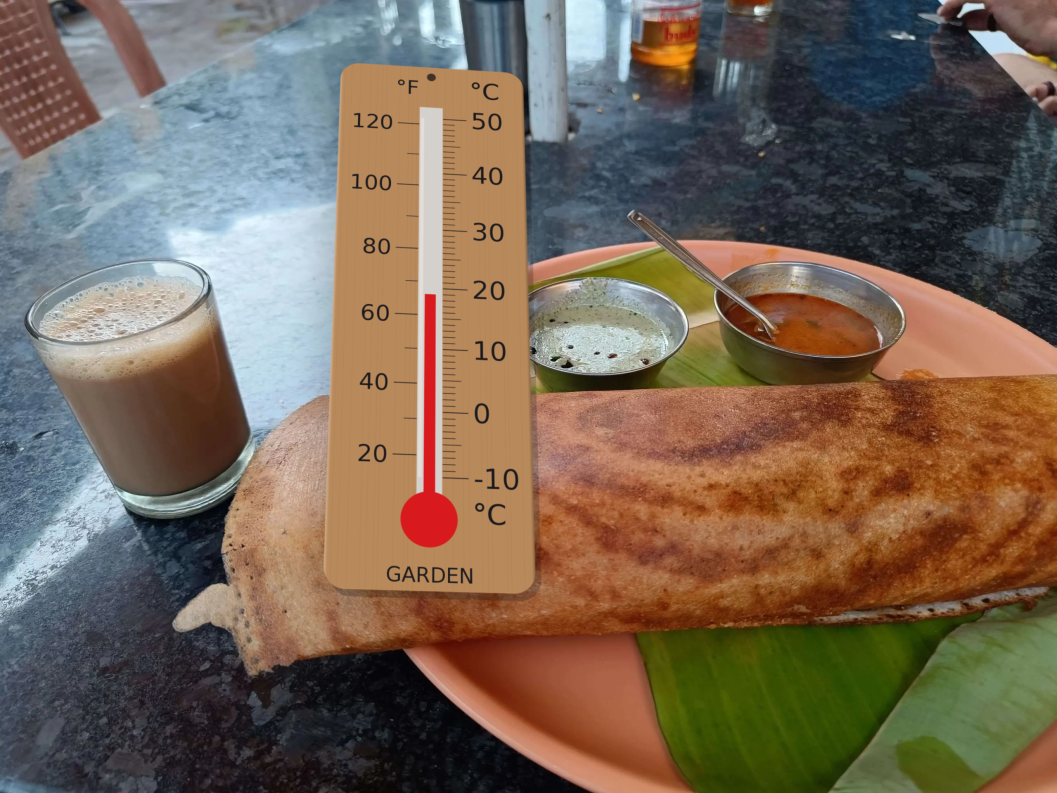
{"value": 19, "unit": "°C"}
